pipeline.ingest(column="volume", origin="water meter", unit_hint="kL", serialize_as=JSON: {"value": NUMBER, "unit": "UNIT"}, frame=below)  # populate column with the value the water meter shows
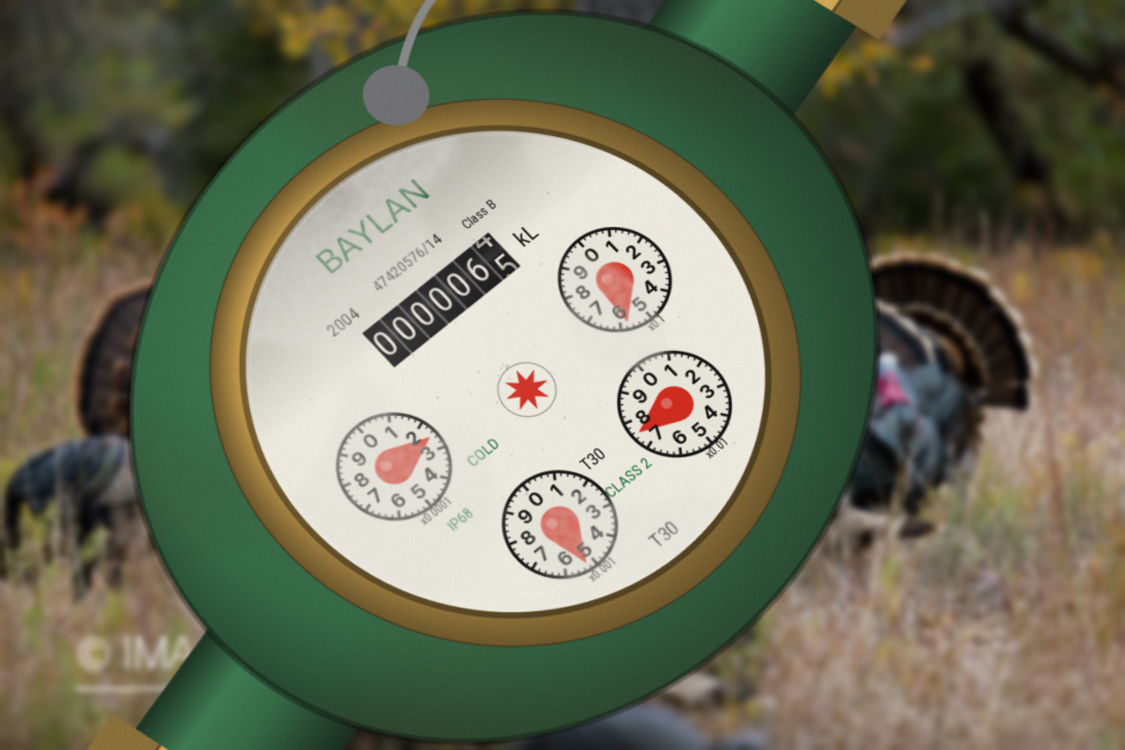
{"value": 64.5752, "unit": "kL"}
